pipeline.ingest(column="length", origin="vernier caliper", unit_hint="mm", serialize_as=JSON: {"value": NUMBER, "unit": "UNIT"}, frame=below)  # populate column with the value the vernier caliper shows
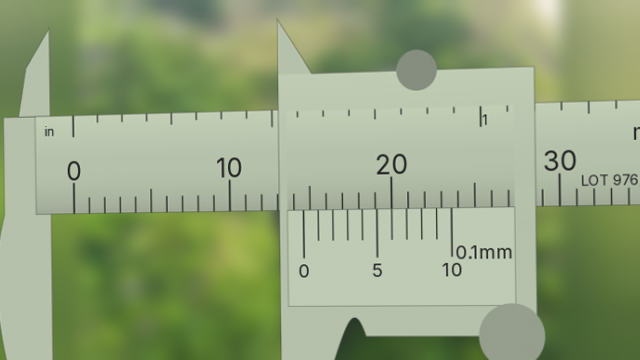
{"value": 14.6, "unit": "mm"}
